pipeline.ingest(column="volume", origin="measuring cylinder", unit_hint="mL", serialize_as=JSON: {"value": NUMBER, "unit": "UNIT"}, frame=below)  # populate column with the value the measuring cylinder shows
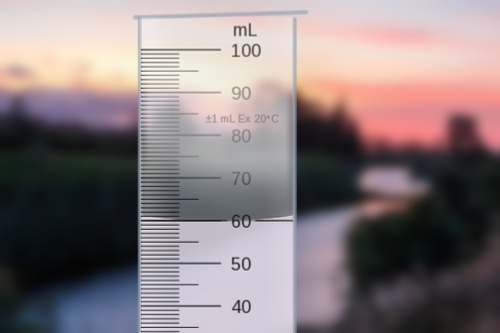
{"value": 60, "unit": "mL"}
